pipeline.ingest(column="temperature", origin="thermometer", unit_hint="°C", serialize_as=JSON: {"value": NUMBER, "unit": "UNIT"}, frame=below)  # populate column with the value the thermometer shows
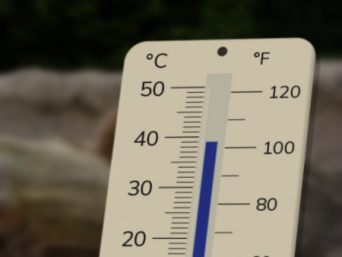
{"value": 39, "unit": "°C"}
